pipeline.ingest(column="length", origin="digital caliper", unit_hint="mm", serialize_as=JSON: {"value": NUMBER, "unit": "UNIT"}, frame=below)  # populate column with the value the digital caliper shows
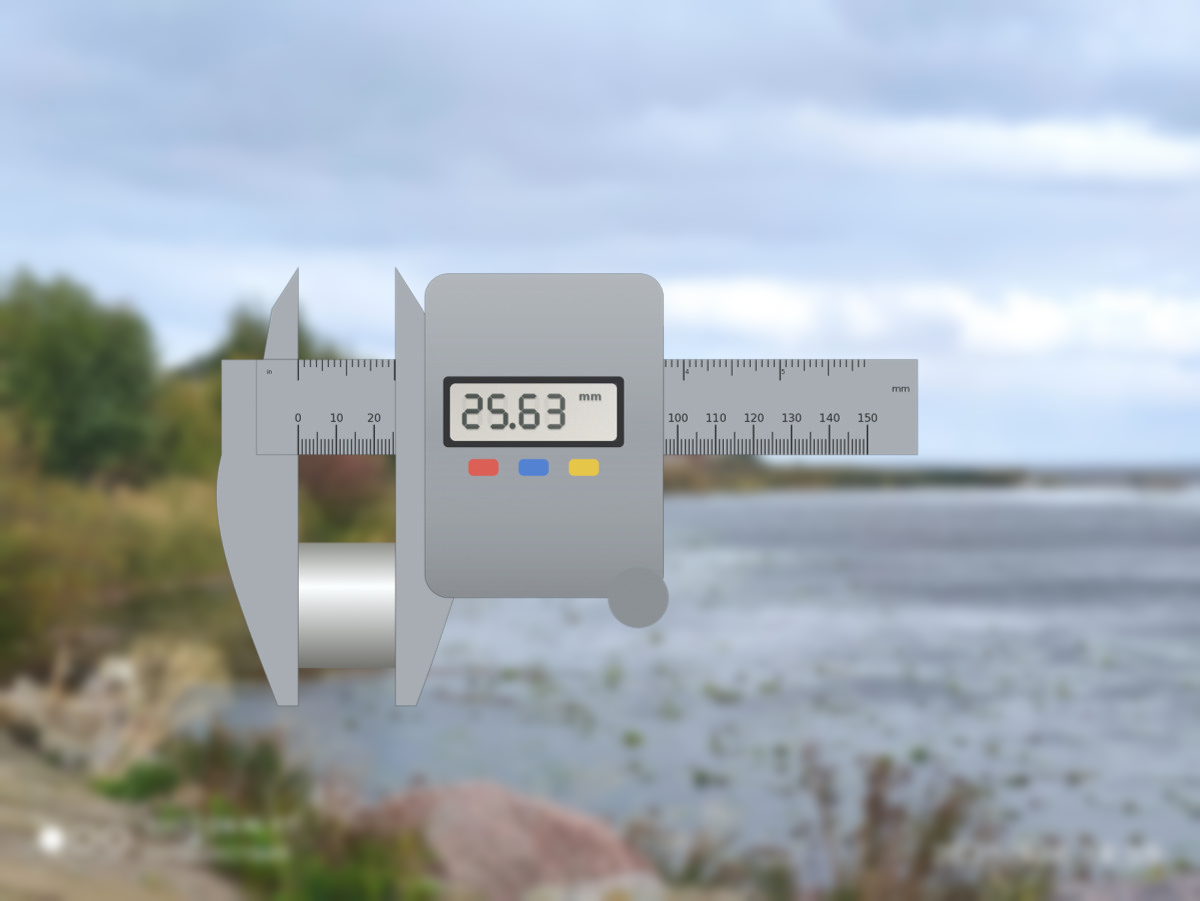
{"value": 25.63, "unit": "mm"}
